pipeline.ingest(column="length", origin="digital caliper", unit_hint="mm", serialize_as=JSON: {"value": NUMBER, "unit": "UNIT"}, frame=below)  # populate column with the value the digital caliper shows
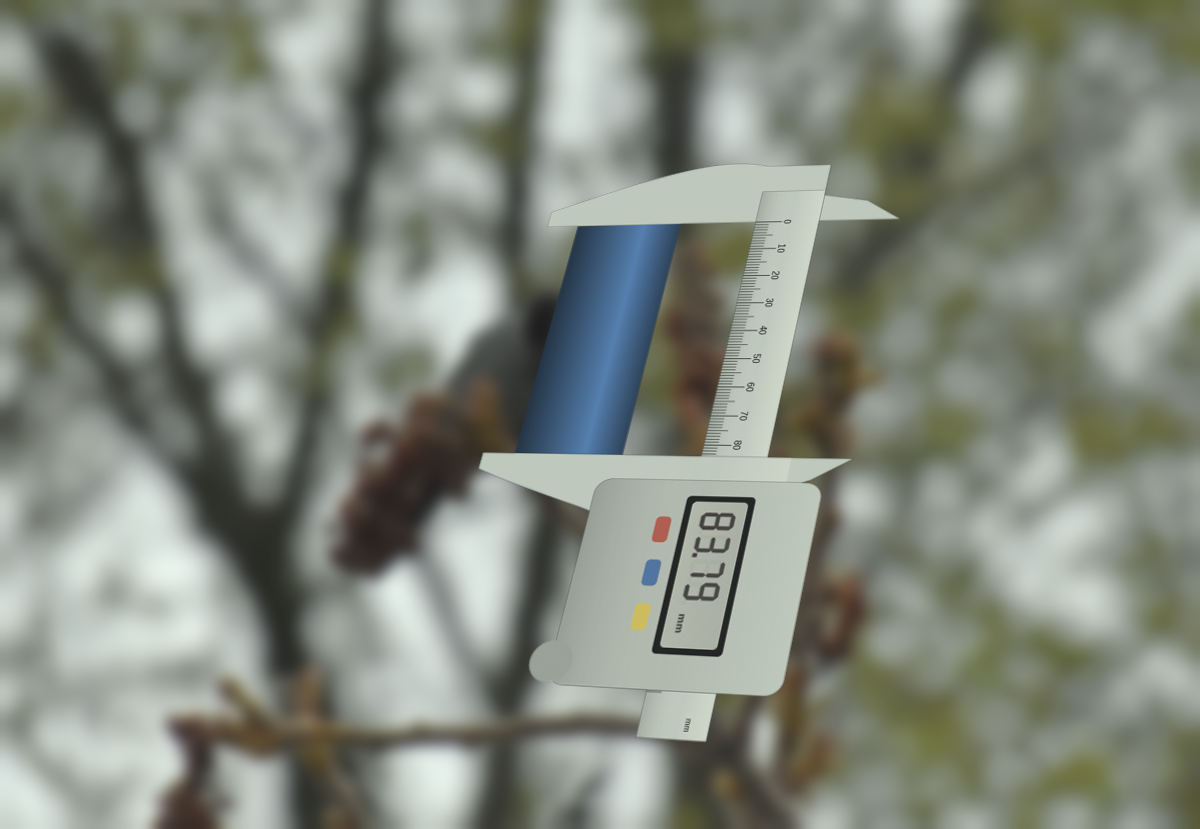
{"value": 83.79, "unit": "mm"}
